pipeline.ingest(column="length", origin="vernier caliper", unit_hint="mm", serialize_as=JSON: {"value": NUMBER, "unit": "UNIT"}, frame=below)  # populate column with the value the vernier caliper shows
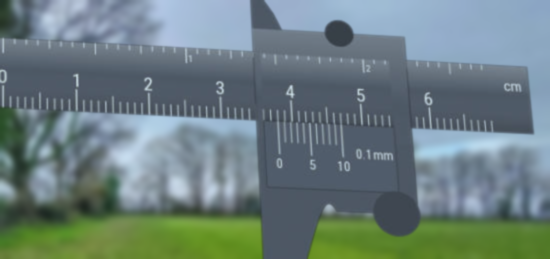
{"value": 38.0, "unit": "mm"}
